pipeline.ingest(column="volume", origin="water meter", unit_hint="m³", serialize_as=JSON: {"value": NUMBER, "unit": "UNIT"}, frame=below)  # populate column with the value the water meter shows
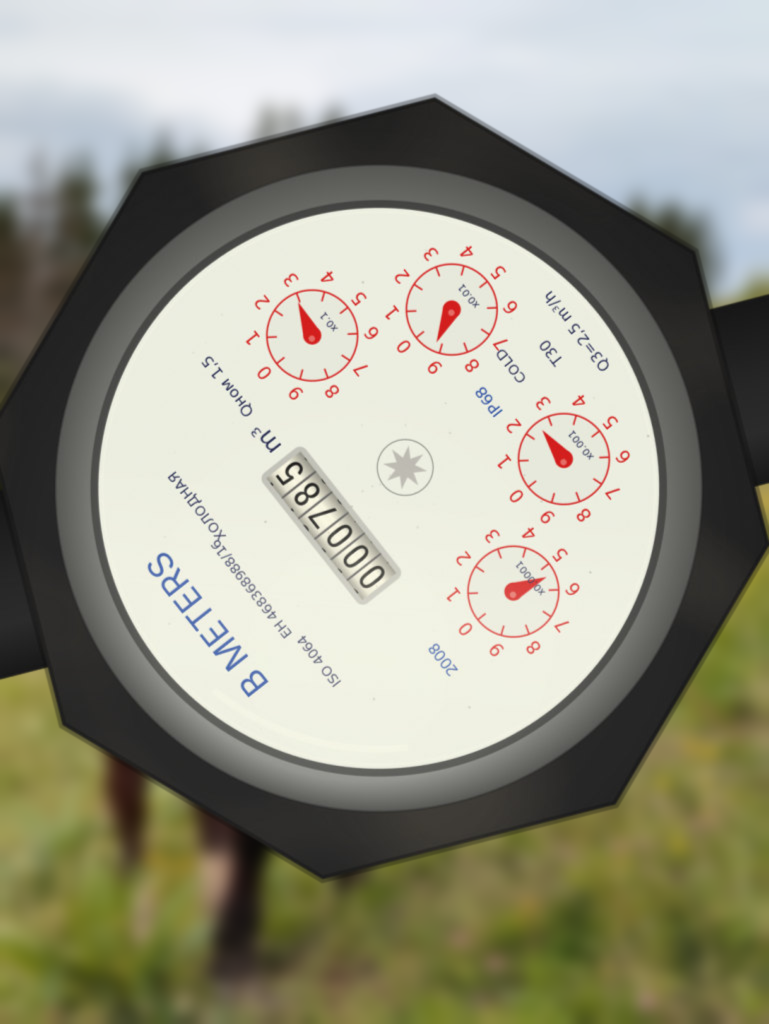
{"value": 785.2925, "unit": "m³"}
